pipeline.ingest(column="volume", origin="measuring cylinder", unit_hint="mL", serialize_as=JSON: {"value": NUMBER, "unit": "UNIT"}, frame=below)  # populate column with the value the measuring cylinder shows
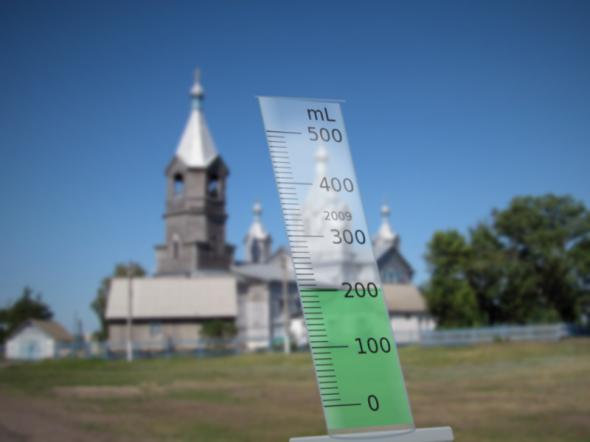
{"value": 200, "unit": "mL"}
